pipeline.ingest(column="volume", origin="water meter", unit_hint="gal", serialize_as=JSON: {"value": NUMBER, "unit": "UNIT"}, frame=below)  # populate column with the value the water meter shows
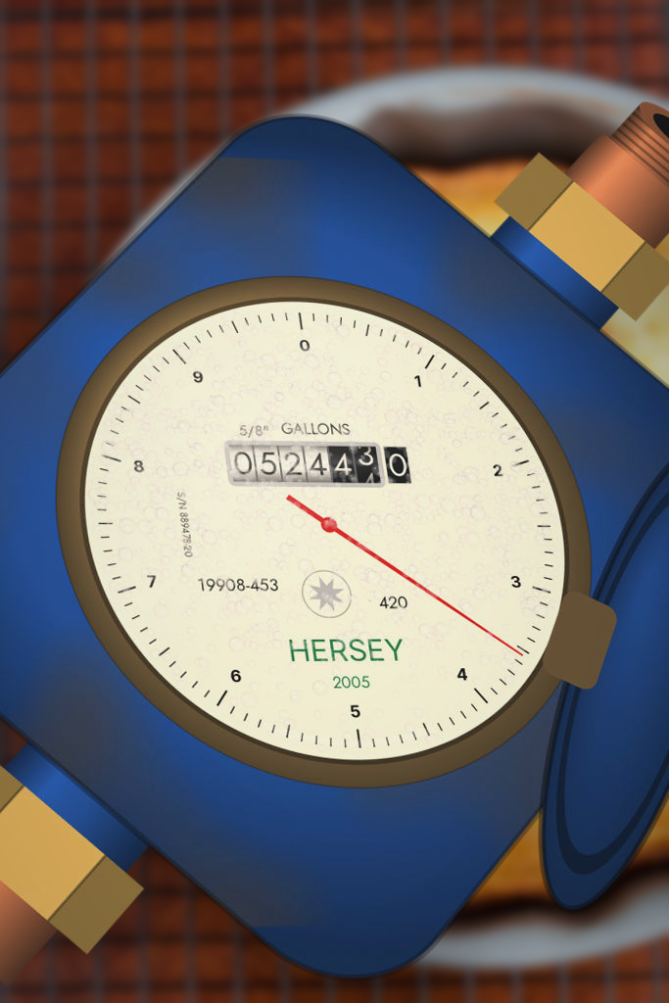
{"value": 524433.5, "unit": "gal"}
